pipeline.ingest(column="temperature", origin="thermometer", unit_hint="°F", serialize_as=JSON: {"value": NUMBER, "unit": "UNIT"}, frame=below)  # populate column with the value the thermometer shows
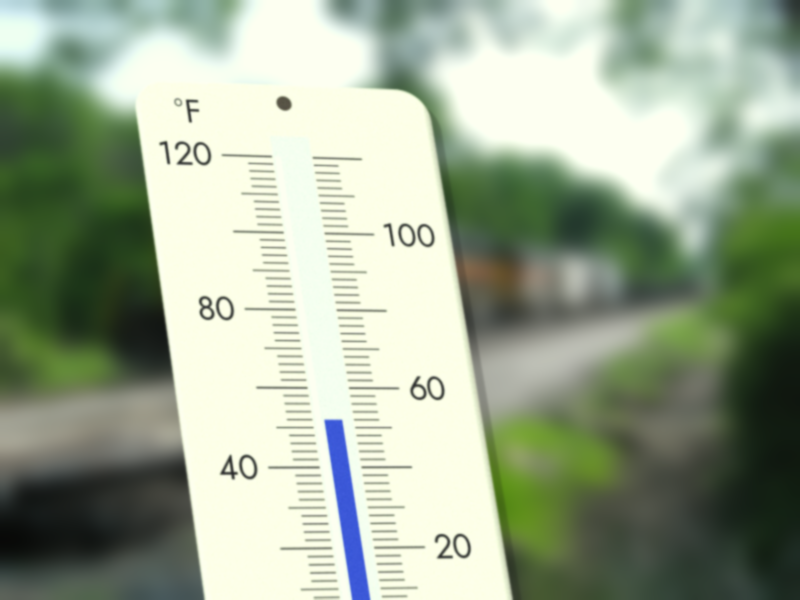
{"value": 52, "unit": "°F"}
